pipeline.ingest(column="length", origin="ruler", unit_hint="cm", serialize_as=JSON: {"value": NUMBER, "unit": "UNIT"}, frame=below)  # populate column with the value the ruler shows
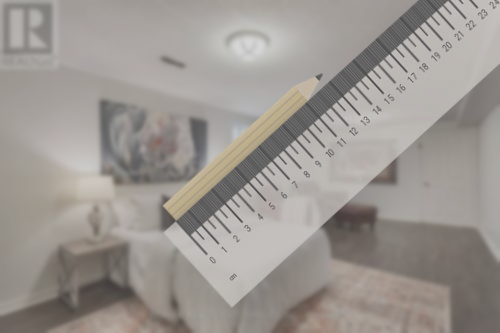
{"value": 13, "unit": "cm"}
